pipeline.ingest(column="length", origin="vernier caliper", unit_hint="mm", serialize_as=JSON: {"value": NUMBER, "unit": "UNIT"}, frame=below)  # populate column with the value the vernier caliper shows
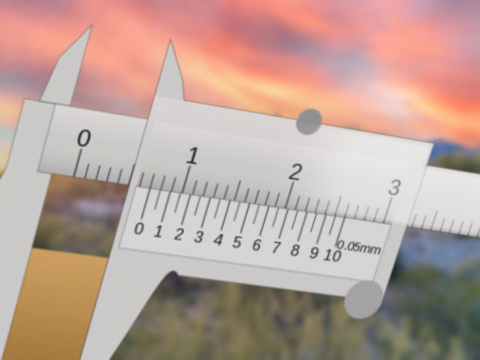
{"value": 7.0, "unit": "mm"}
